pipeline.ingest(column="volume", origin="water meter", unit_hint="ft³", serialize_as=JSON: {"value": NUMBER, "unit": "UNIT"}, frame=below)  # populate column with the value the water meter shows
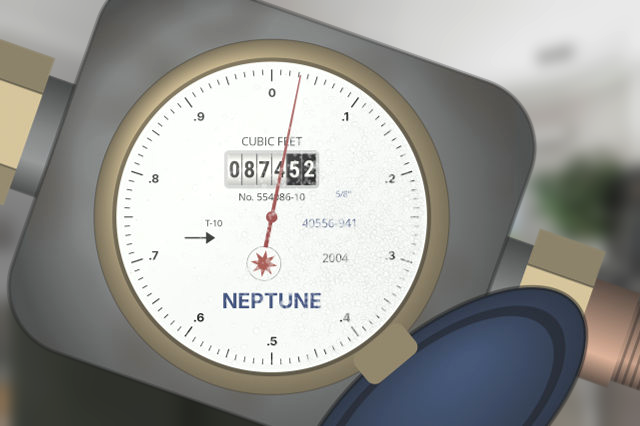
{"value": 87452.03, "unit": "ft³"}
